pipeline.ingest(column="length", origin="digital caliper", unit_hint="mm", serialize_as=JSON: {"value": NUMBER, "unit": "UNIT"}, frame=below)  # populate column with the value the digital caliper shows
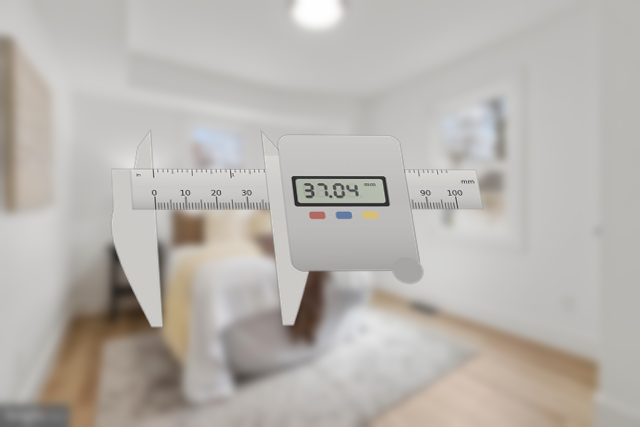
{"value": 37.04, "unit": "mm"}
